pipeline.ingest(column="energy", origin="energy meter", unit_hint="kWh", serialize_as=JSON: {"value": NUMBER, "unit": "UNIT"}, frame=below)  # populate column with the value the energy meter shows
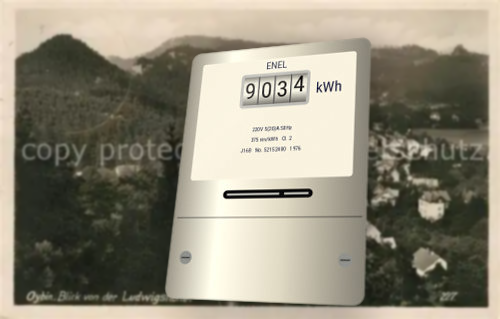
{"value": 9034, "unit": "kWh"}
